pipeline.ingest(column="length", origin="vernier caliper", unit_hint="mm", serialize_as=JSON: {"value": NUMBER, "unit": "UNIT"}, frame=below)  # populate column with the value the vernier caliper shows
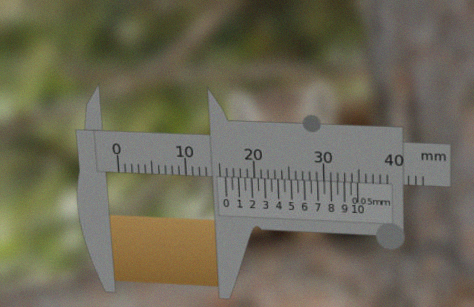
{"value": 15.8, "unit": "mm"}
